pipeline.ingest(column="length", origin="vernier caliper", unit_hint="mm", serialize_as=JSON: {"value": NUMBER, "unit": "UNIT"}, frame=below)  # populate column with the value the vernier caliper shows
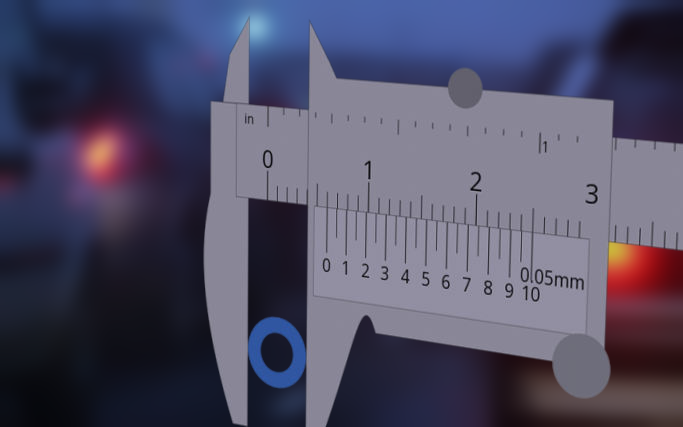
{"value": 6.0, "unit": "mm"}
